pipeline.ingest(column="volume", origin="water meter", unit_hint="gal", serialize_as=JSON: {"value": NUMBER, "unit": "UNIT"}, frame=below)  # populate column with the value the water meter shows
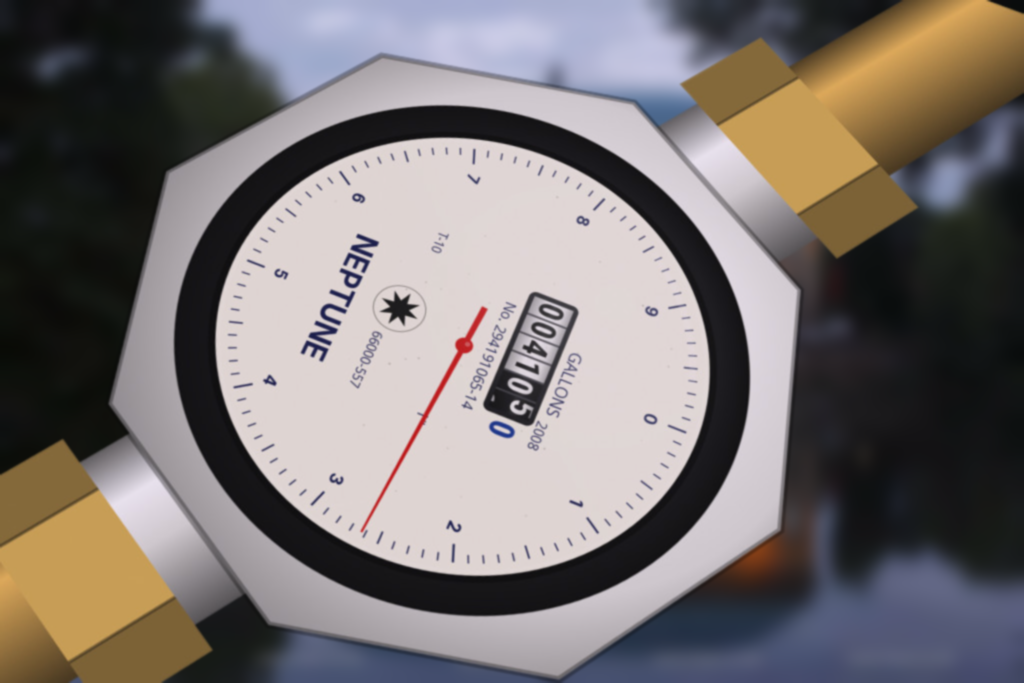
{"value": 41052.6, "unit": "gal"}
